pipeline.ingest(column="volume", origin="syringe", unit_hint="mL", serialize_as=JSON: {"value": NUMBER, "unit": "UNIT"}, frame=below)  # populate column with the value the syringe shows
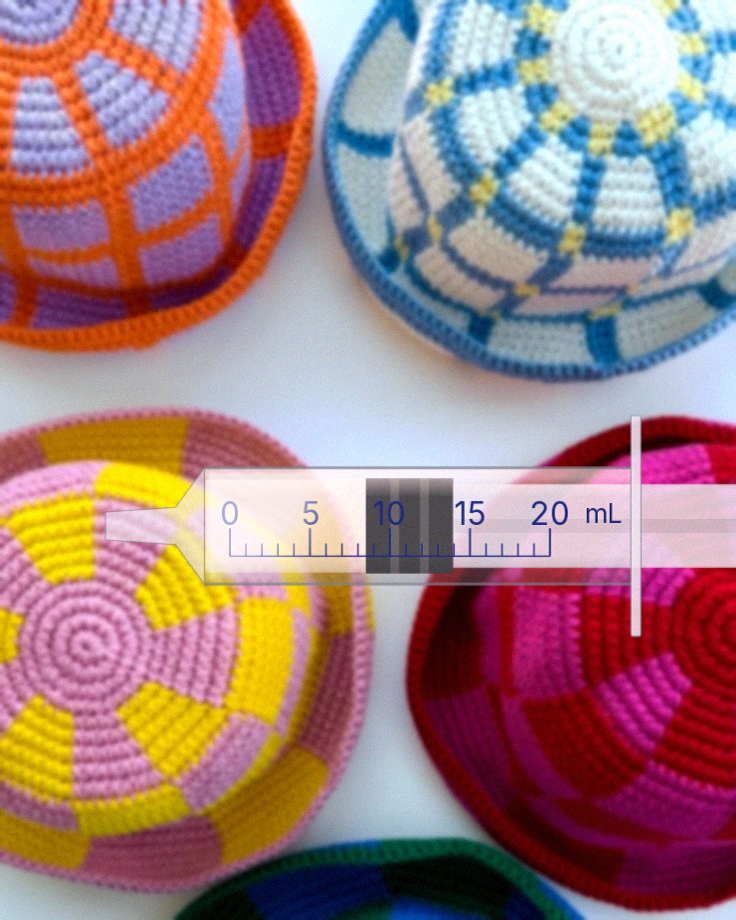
{"value": 8.5, "unit": "mL"}
